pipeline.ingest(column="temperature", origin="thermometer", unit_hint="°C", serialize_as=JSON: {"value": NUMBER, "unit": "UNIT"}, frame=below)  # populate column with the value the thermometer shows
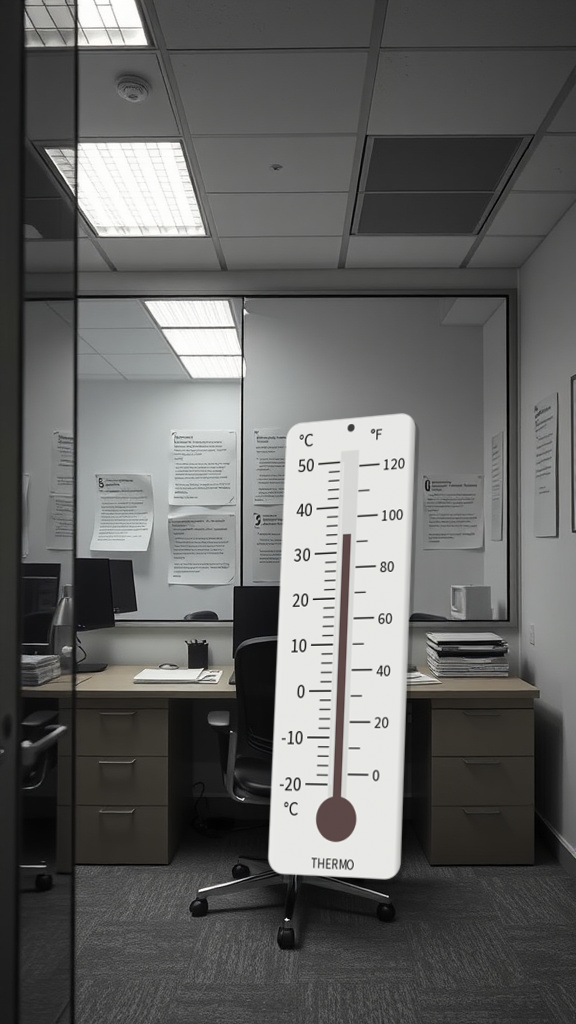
{"value": 34, "unit": "°C"}
